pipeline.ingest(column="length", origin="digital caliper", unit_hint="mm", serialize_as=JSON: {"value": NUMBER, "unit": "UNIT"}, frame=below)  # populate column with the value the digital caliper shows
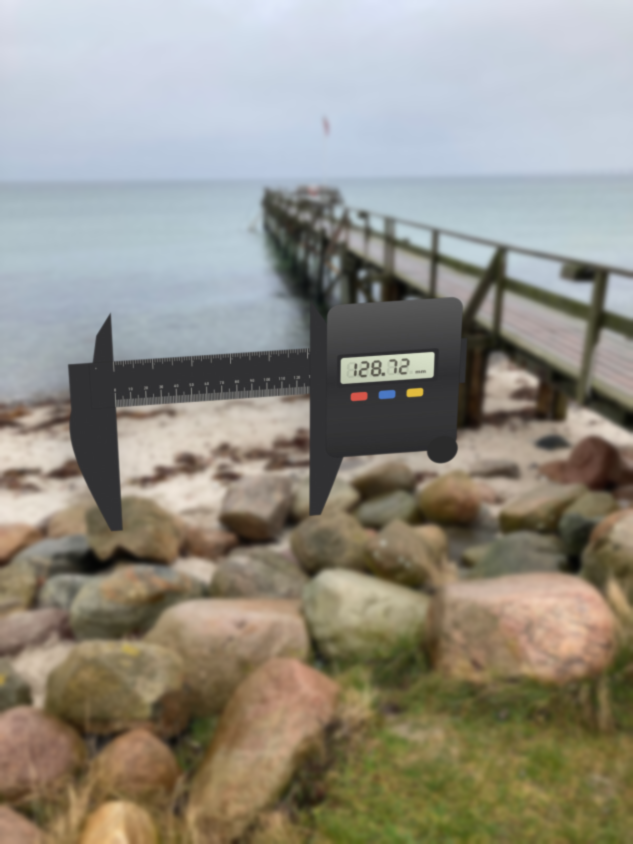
{"value": 128.72, "unit": "mm"}
